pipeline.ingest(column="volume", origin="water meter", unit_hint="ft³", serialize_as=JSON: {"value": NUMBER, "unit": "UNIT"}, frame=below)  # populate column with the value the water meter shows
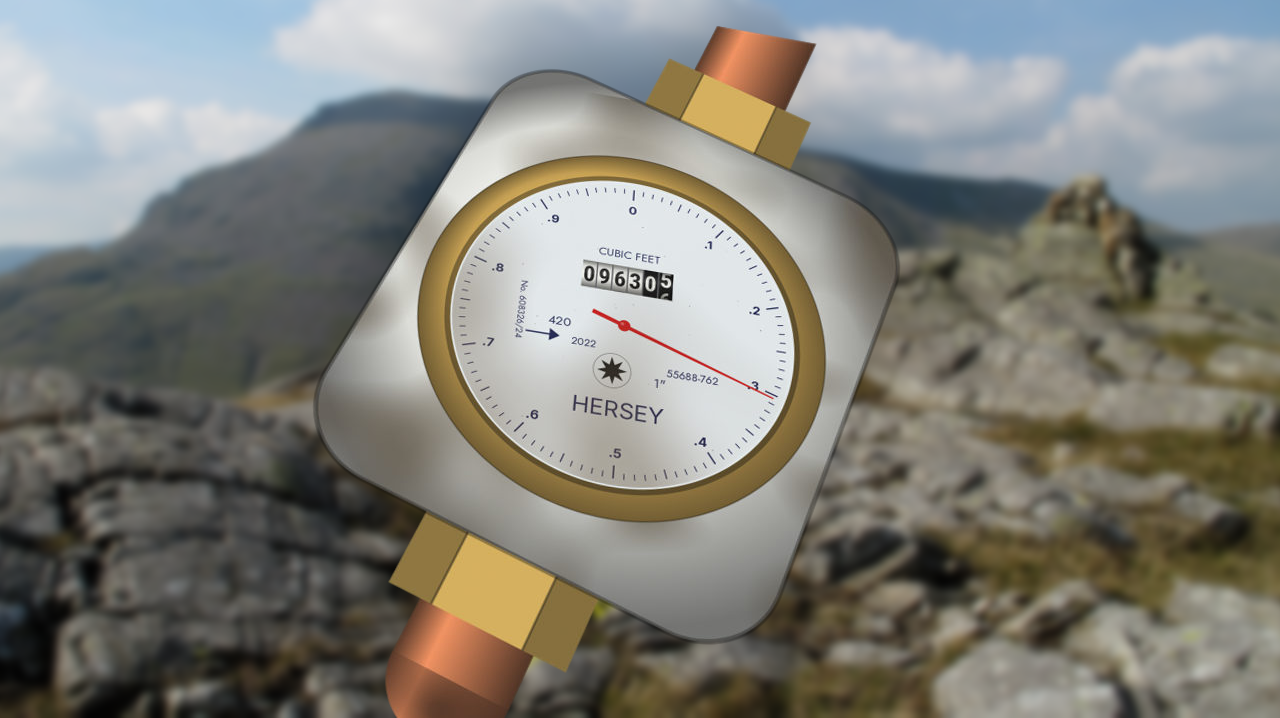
{"value": 96305.30, "unit": "ft³"}
